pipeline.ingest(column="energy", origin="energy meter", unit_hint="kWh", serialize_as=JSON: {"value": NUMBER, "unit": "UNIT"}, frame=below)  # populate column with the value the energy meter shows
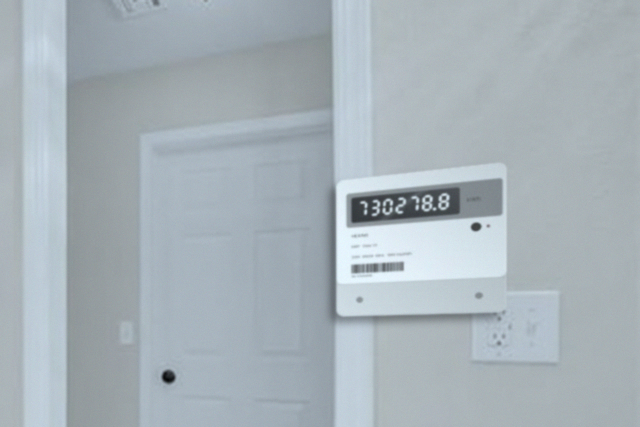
{"value": 730278.8, "unit": "kWh"}
